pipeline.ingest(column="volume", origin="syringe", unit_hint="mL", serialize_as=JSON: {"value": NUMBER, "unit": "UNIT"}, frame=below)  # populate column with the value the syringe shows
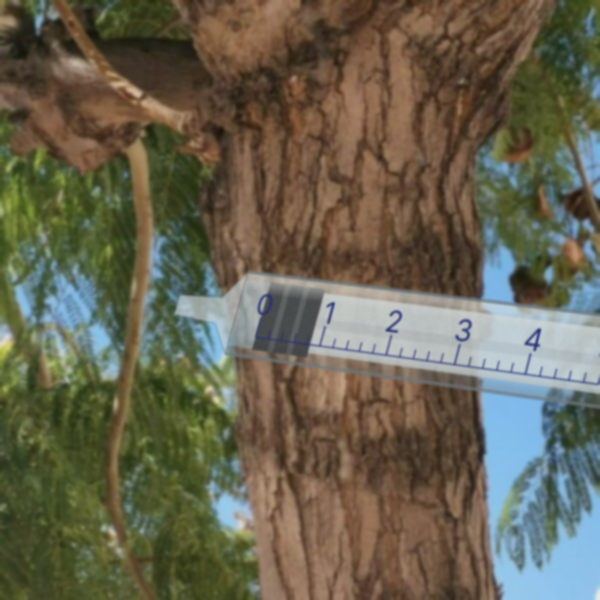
{"value": 0, "unit": "mL"}
